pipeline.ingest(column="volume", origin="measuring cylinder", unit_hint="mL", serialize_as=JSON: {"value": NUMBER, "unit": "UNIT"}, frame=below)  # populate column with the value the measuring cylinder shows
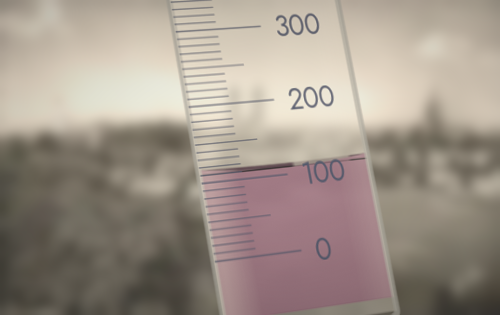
{"value": 110, "unit": "mL"}
